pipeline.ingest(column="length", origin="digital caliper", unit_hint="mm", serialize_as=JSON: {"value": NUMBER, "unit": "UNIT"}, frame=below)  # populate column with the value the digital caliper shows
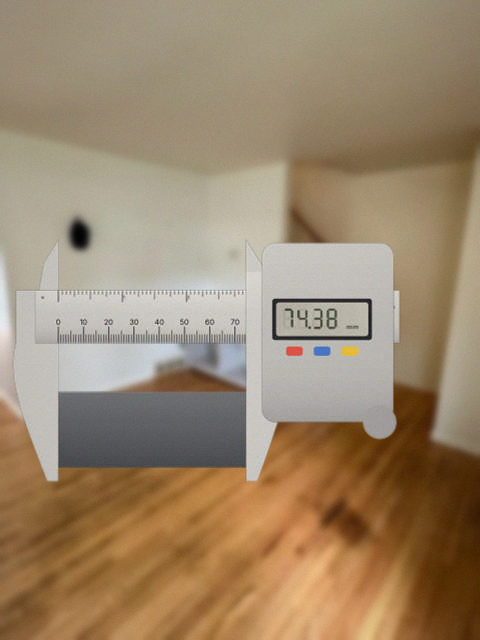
{"value": 74.38, "unit": "mm"}
